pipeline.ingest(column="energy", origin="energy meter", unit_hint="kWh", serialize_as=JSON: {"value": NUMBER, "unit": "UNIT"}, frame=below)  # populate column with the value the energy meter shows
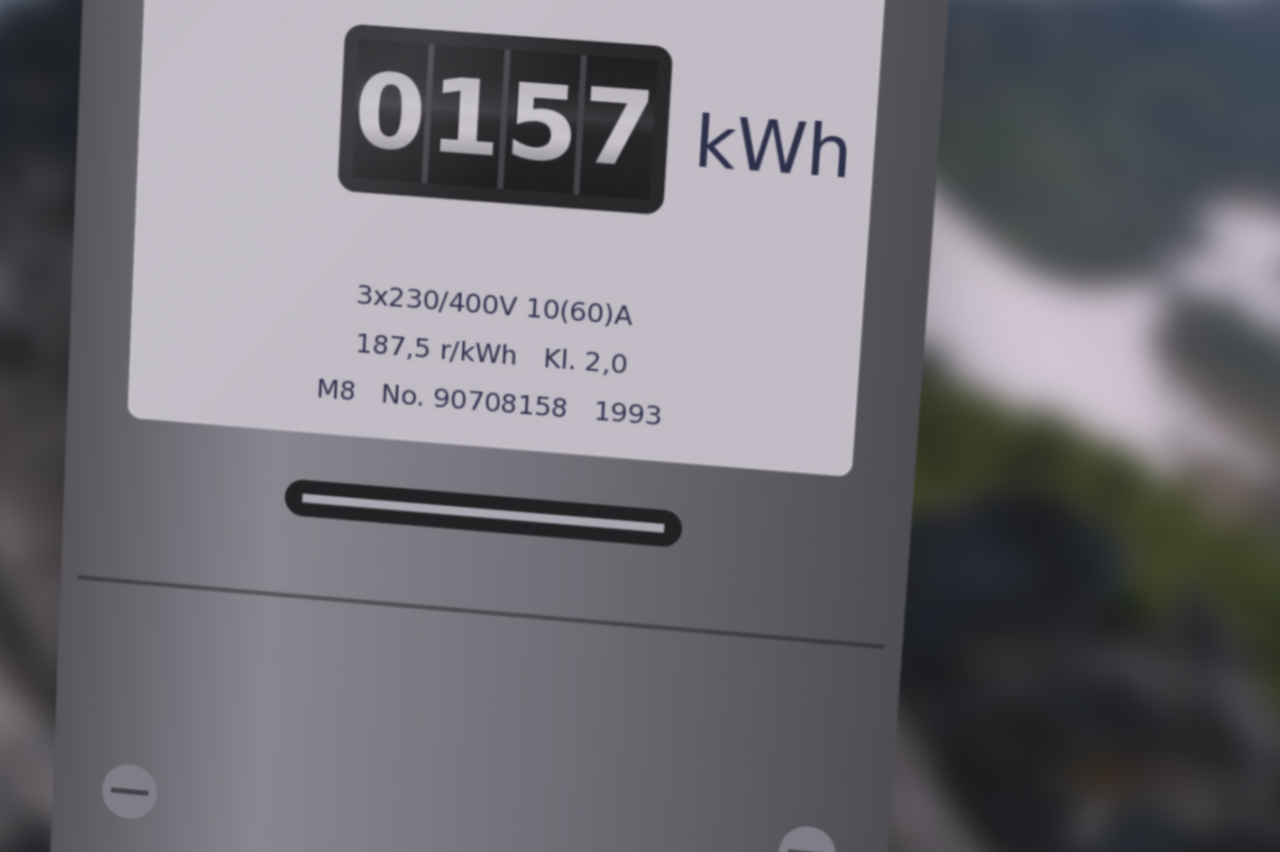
{"value": 157, "unit": "kWh"}
